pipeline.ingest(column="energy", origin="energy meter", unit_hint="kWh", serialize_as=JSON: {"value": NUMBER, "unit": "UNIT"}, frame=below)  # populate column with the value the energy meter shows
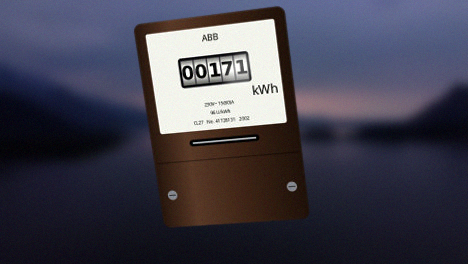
{"value": 171, "unit": "kWh"}
